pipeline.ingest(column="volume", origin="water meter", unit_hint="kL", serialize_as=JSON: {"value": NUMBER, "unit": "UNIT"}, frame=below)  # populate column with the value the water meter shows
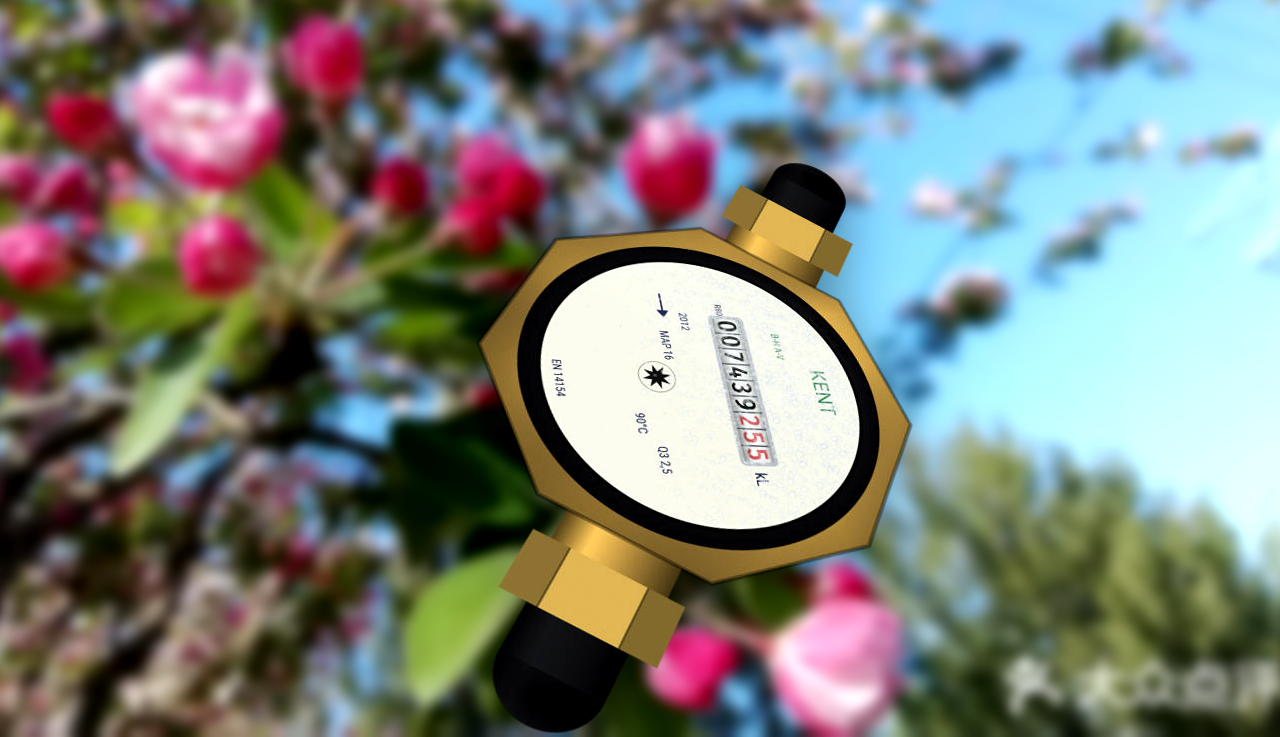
{"value": 7439.255, "unit": "kL"}
